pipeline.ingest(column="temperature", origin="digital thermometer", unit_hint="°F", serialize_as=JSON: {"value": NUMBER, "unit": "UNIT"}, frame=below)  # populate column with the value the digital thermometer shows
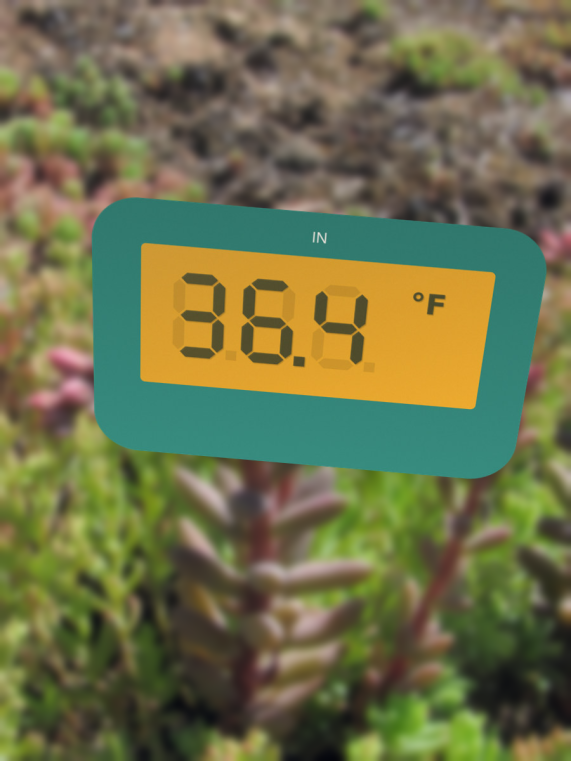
{"value": 36.4, "unit": "°F"}
